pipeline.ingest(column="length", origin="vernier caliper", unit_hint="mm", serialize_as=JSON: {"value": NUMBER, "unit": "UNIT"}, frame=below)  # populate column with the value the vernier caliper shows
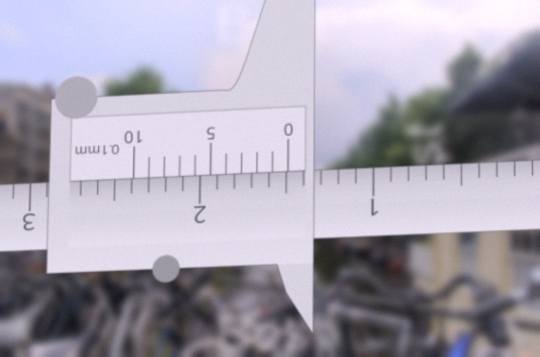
{"value": 14.9, "unit": "mm"}
